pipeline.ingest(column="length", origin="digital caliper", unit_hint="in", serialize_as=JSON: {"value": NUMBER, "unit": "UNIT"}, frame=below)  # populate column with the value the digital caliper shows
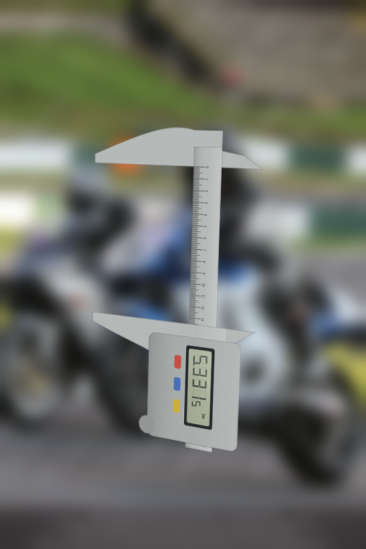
{"value": 5.3315, "unit": "in"}
